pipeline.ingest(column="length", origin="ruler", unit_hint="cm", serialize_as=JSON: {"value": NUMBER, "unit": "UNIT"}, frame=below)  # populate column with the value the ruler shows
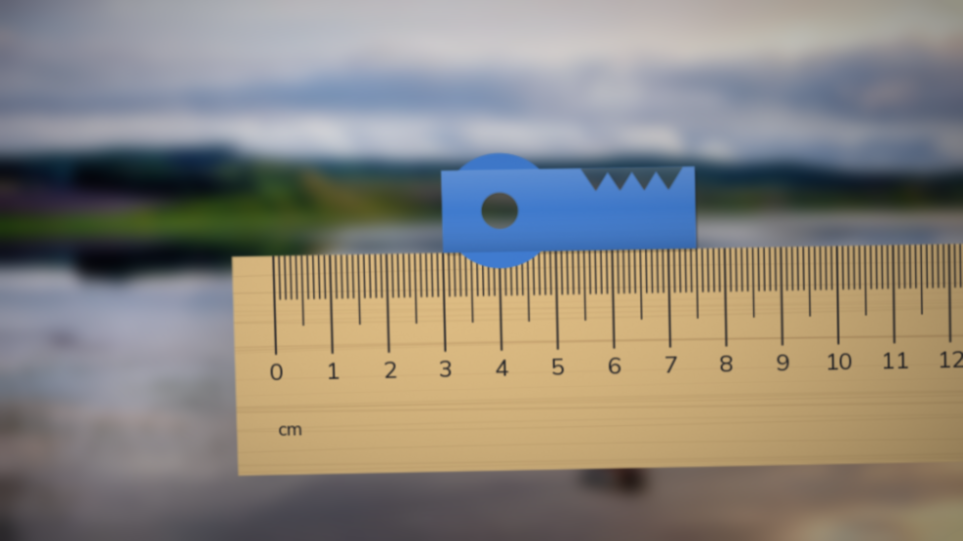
{"value": 4.5, "unit": "cm"}
